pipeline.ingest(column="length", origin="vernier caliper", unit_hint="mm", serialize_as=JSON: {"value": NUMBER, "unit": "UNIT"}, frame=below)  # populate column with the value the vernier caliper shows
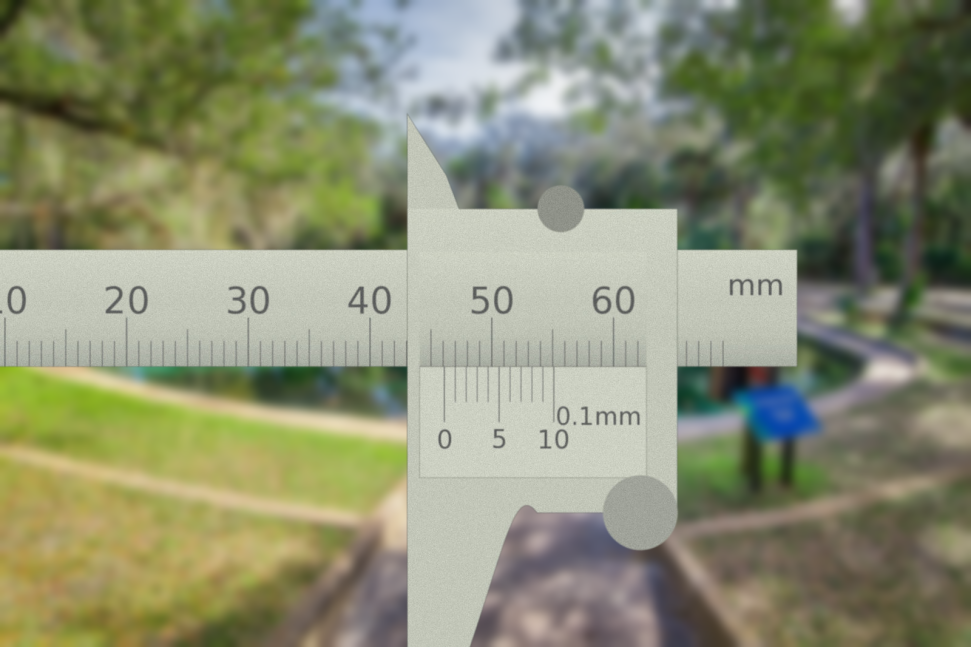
{"value": 46.1, "unit": "mm"}
